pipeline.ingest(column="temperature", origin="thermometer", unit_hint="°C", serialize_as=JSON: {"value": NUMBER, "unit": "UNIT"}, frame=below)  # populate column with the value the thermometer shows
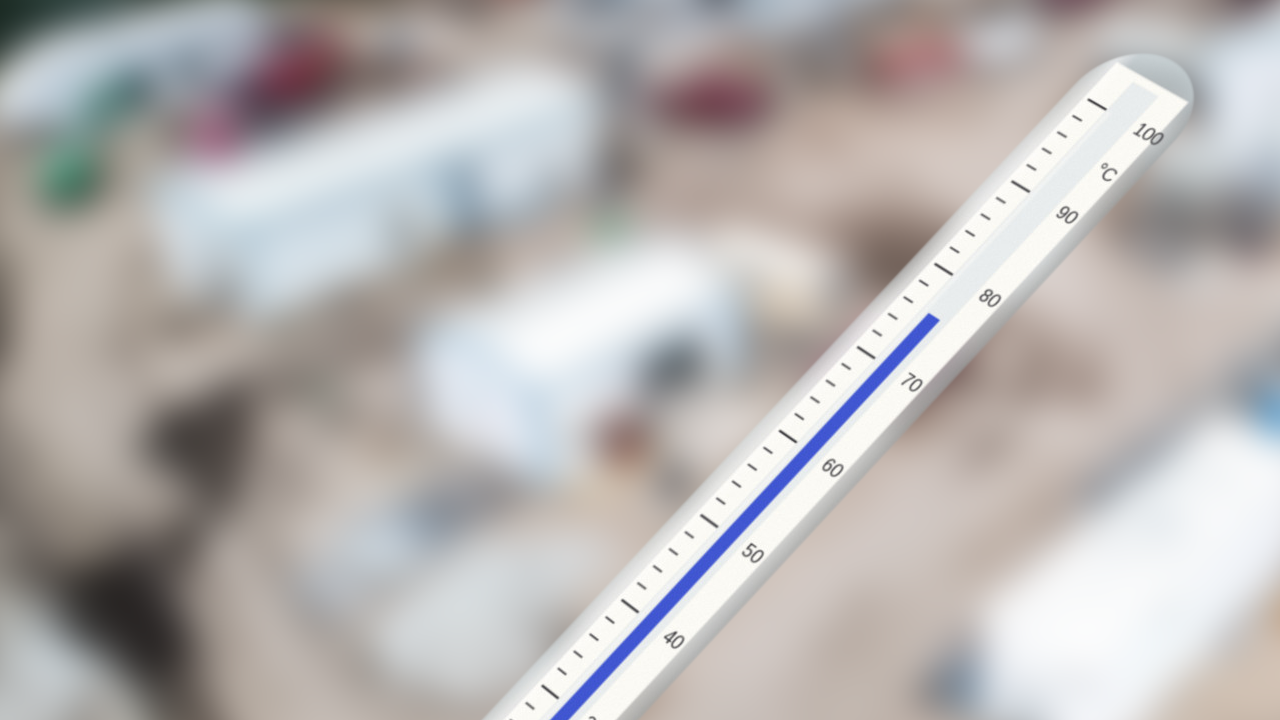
{"value": 76, "unit": "°C"}
